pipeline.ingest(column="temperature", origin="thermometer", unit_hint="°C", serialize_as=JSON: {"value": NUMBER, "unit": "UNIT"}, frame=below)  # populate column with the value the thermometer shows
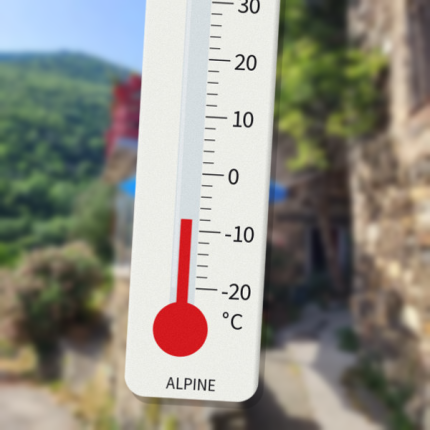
{"value": -8, "unit": "°C"}
